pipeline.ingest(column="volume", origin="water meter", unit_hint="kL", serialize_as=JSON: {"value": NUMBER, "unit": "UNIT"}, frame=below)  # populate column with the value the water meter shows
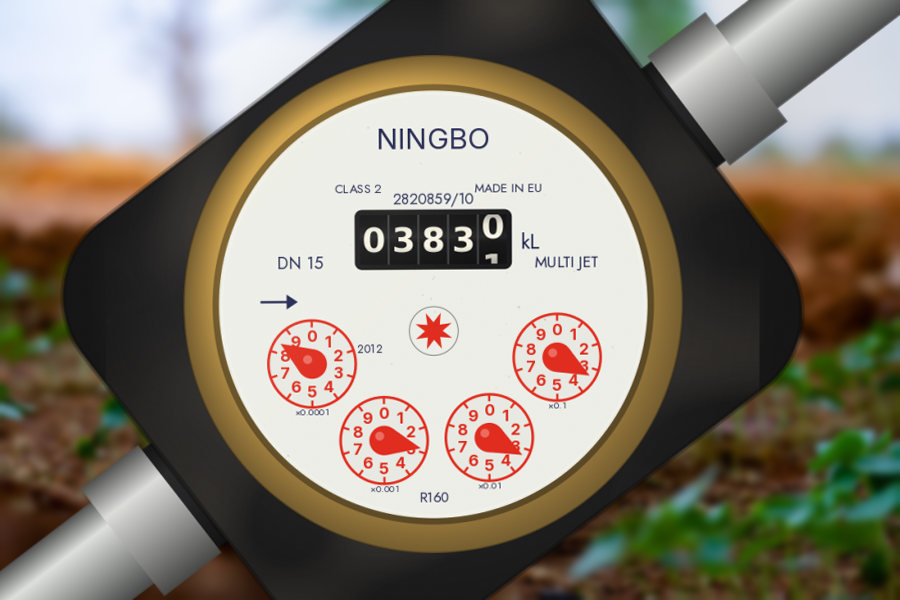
{"value": 3830.3328, "unit": "kL"}
